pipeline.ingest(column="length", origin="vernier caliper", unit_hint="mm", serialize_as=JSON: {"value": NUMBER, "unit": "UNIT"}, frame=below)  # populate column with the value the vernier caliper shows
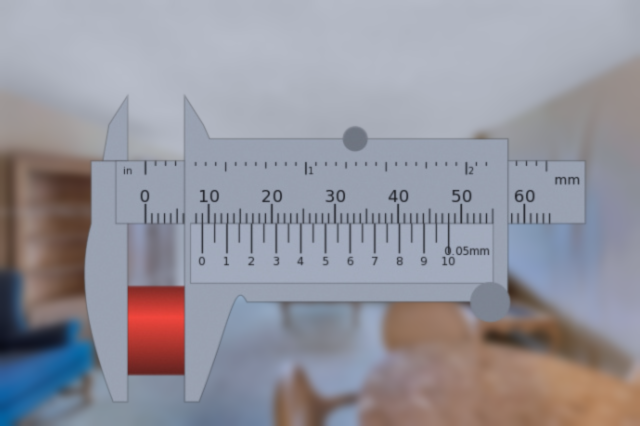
{"value": 9.0, "unit": "mm"}
